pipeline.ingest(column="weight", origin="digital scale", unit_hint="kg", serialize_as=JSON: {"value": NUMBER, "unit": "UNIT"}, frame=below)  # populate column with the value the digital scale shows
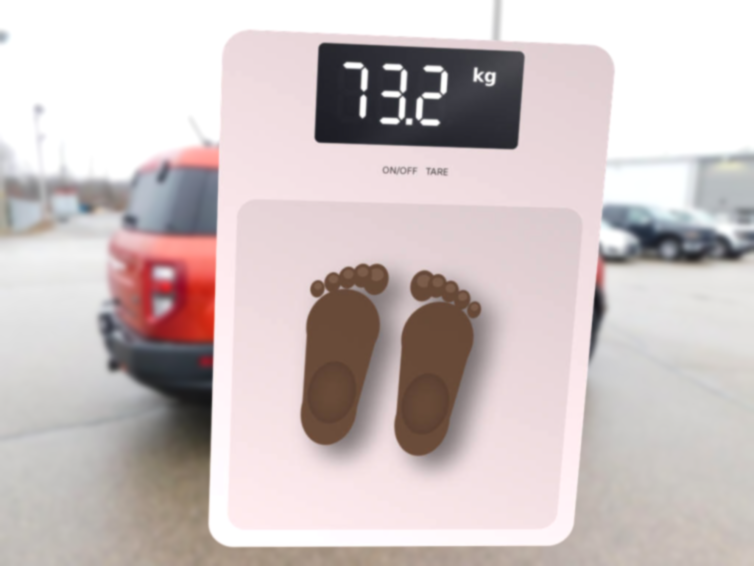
{"value": 73.2, "unit": "kg"}
